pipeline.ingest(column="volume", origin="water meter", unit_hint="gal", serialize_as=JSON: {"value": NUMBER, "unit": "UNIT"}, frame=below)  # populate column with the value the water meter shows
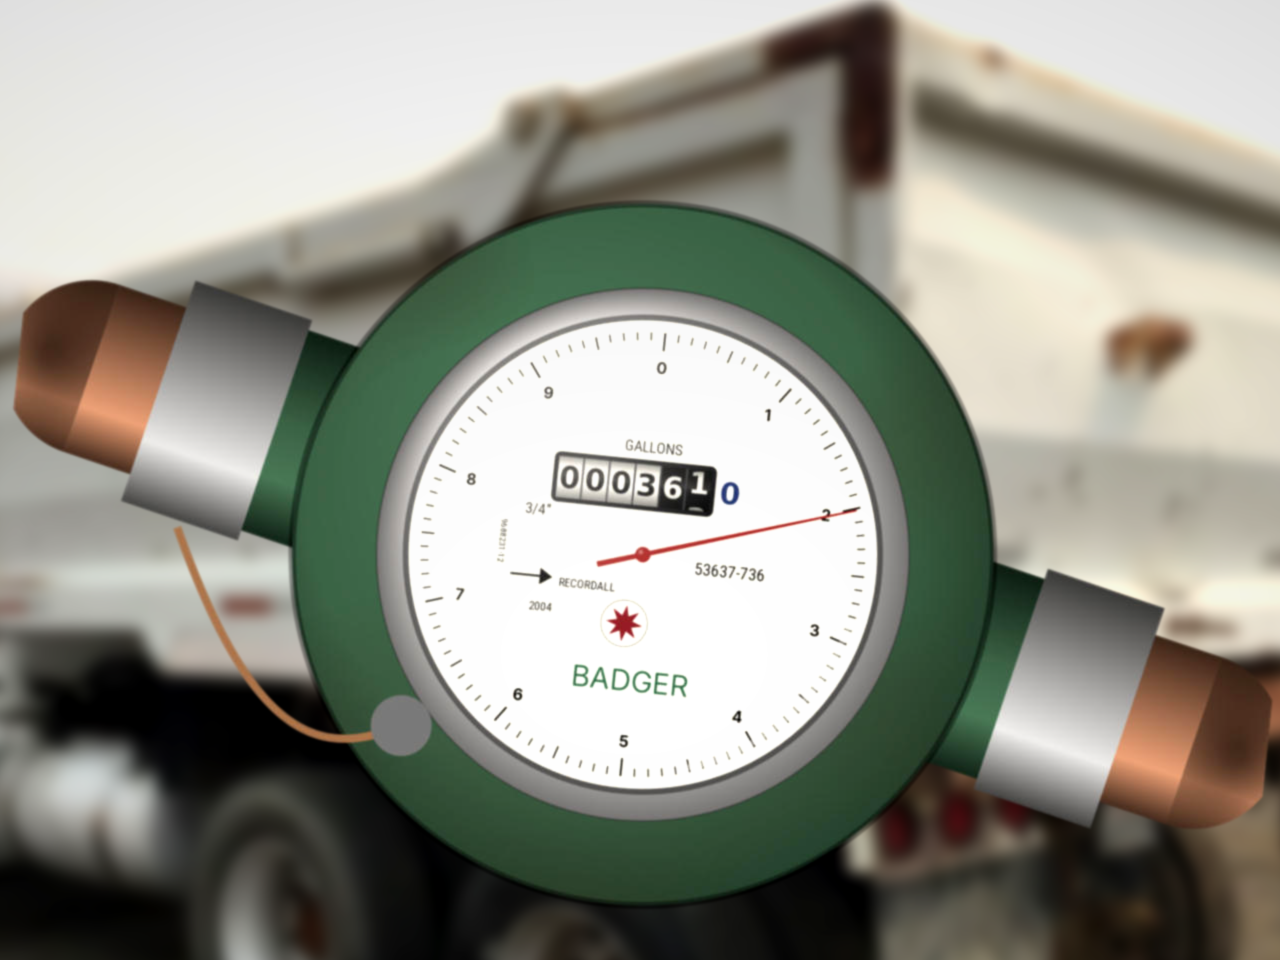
{"value": 3612.0, "unit": "gal"}
